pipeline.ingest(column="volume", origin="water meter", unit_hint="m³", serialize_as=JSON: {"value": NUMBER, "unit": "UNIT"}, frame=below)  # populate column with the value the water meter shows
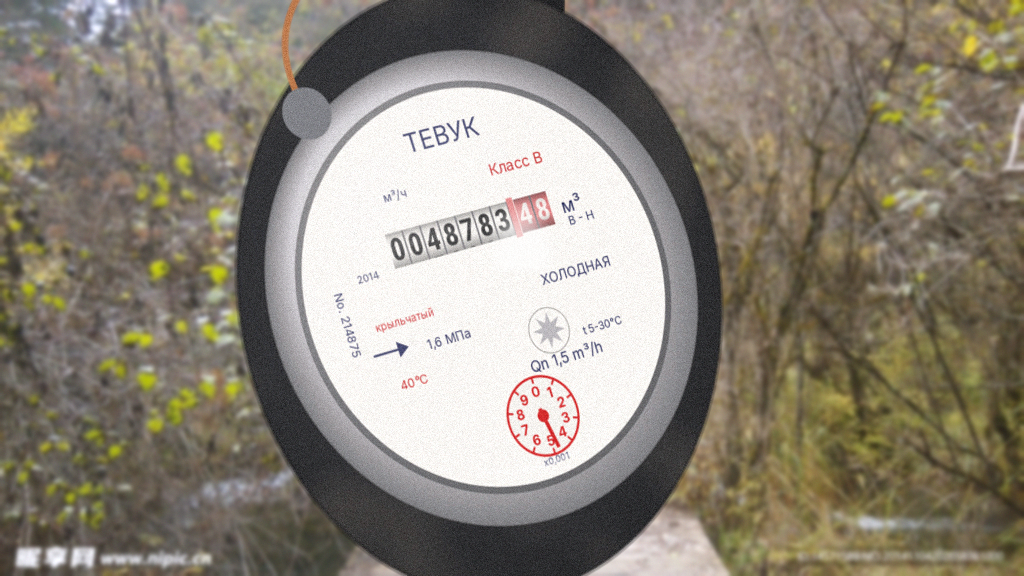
{"value": 48783.484, "unit": "m³"}
